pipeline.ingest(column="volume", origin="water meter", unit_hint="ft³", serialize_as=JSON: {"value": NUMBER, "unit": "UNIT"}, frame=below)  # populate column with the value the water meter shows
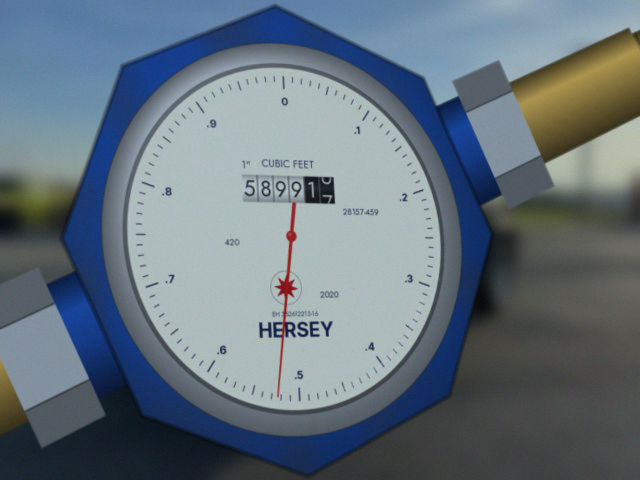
{"value": 589916.52, "unit": "ft³"}
